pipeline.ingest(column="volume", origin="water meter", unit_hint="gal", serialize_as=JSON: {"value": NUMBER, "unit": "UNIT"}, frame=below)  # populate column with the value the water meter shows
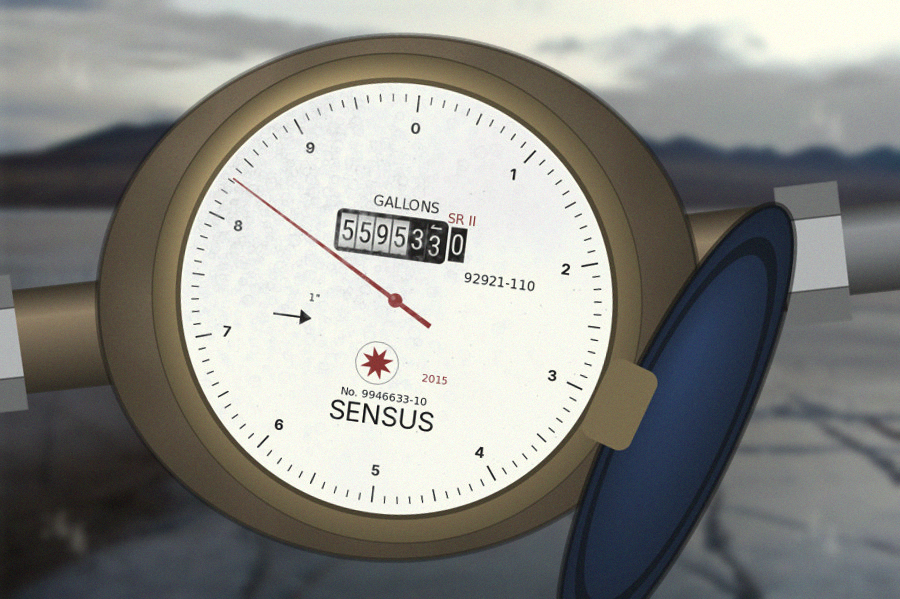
{"value": 5595328.3, "unit": "gal"}
